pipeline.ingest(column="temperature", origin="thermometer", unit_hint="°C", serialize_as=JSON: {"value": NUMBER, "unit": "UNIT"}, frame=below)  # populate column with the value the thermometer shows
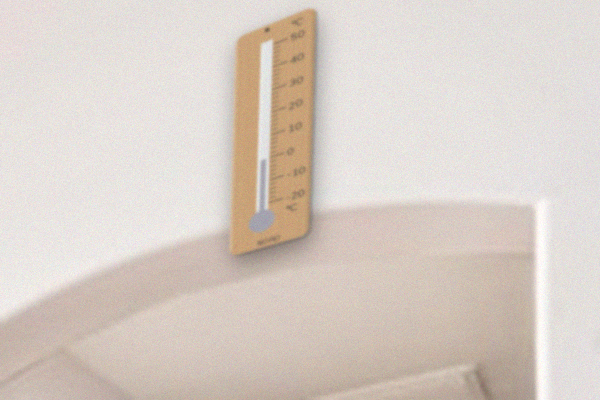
{"value": 0, "unit": "°C"}
